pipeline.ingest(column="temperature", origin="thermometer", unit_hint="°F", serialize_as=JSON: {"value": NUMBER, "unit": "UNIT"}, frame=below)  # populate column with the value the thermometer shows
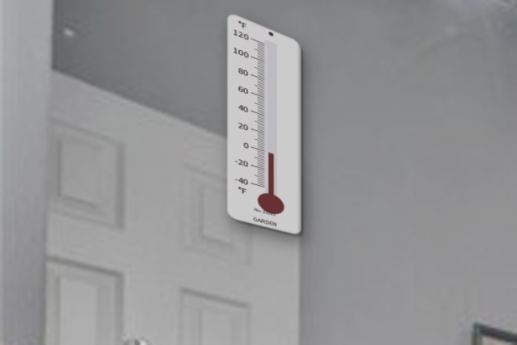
{"value": 0, "unit": "°F"}
